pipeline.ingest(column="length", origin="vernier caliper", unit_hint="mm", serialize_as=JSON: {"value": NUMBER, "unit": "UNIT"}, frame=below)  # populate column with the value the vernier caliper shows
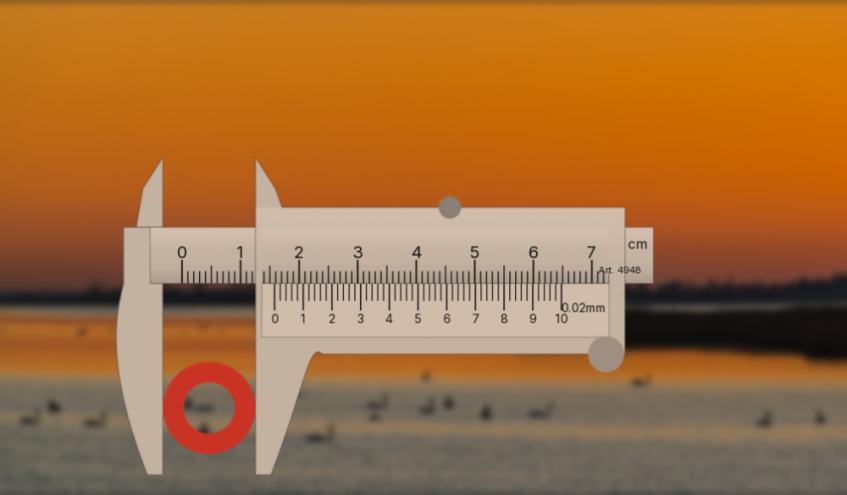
{"value": 15.8, "unit": "mm"}
